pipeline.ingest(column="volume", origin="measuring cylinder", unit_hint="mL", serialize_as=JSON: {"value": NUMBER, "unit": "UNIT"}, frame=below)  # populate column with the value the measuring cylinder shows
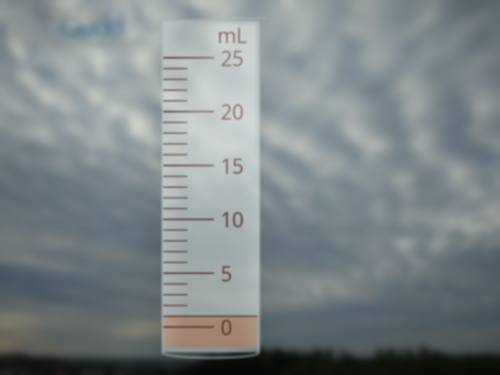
{"value": 1, "unit": "mL"}
